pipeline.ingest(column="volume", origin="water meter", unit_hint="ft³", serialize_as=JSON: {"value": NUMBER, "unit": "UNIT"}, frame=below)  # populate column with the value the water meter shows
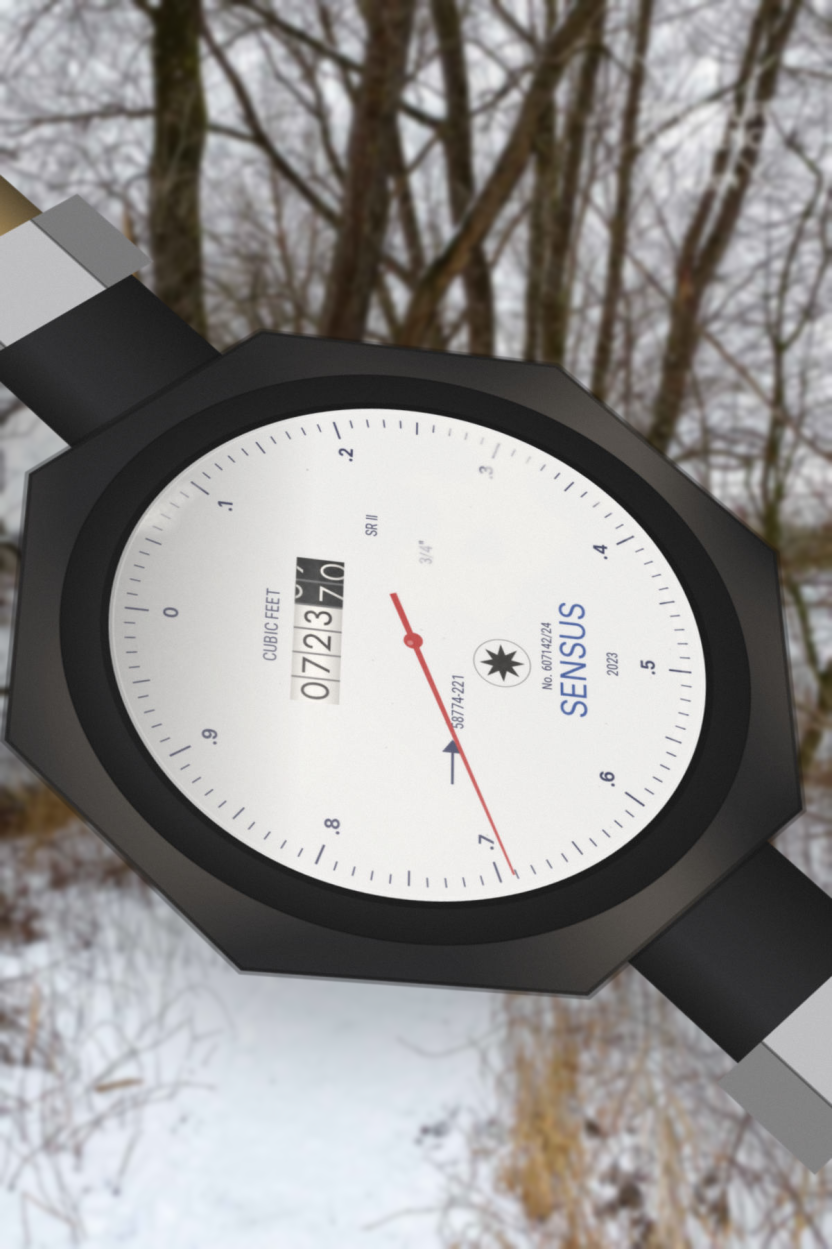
{"value": 72369.69, "unit": "ft³"}
